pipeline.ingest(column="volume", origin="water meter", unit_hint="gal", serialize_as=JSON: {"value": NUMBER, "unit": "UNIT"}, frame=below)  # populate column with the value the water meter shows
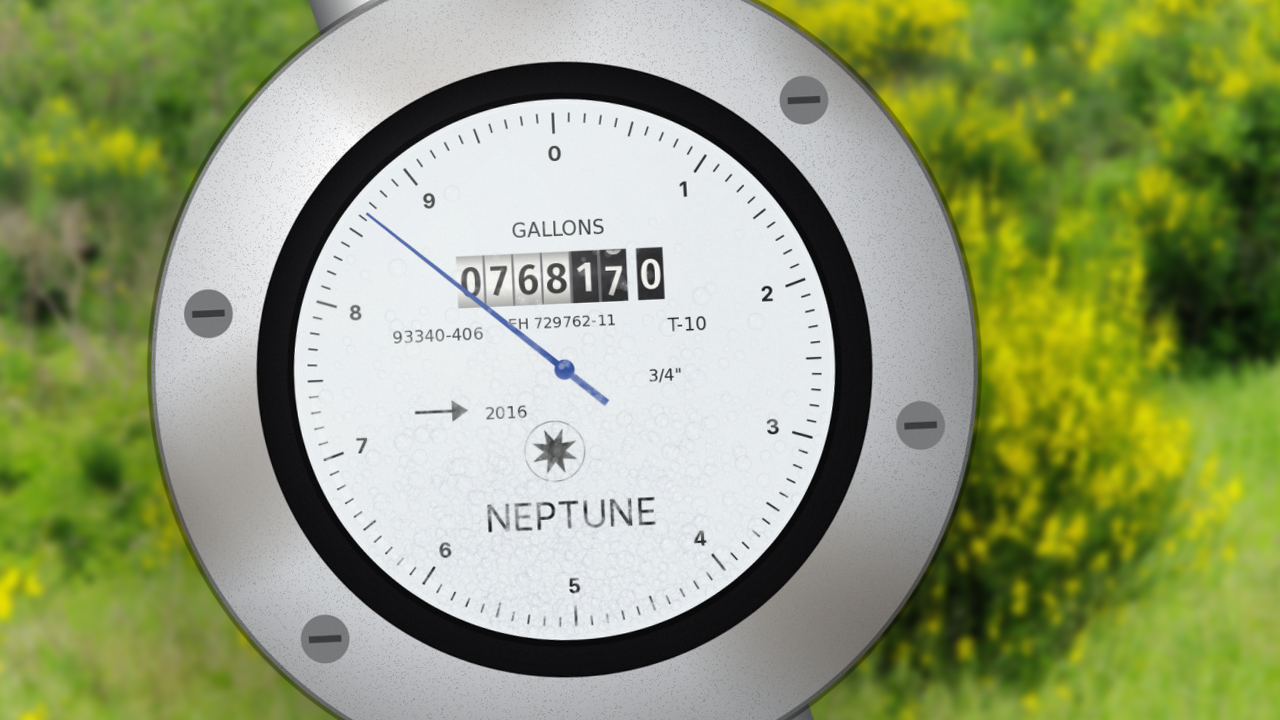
{"value": 768168.6, "unit": "gal"}
